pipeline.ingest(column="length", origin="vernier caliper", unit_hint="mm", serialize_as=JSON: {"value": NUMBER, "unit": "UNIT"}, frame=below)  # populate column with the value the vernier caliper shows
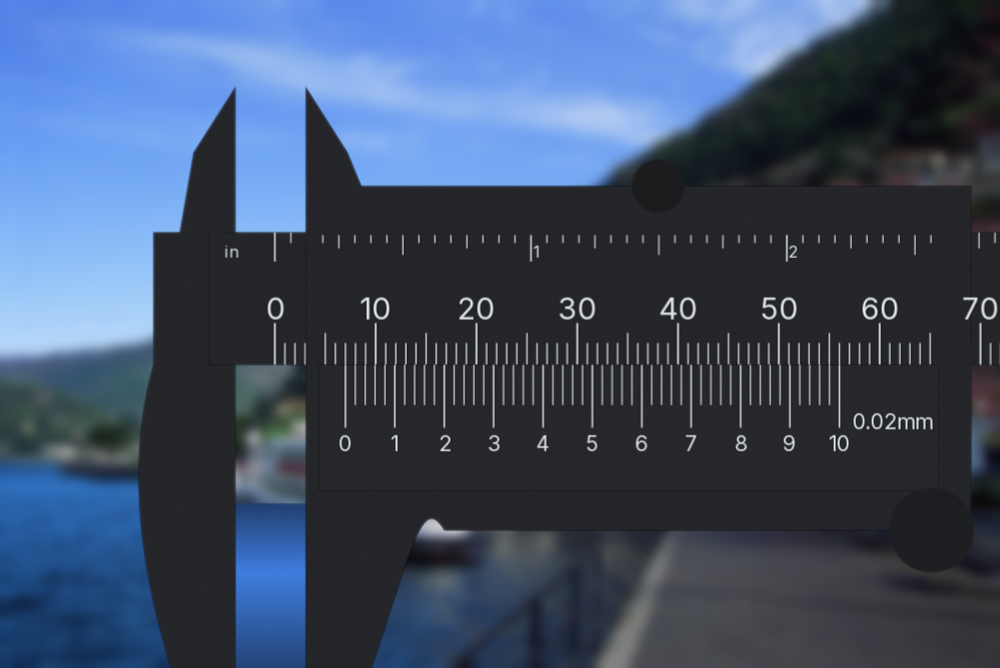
{"value": 7.0, "unit": "mm"}
